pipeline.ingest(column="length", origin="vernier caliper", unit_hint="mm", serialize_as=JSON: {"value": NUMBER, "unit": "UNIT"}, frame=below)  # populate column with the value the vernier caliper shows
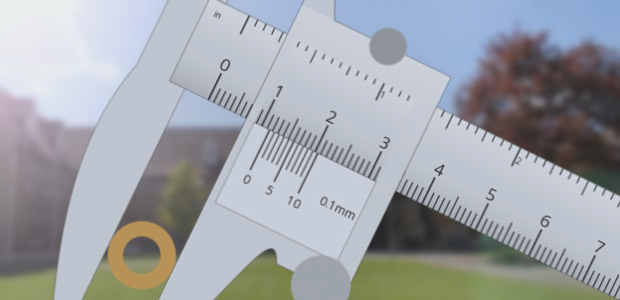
{"value": 11.5, "unit": "mm"}
